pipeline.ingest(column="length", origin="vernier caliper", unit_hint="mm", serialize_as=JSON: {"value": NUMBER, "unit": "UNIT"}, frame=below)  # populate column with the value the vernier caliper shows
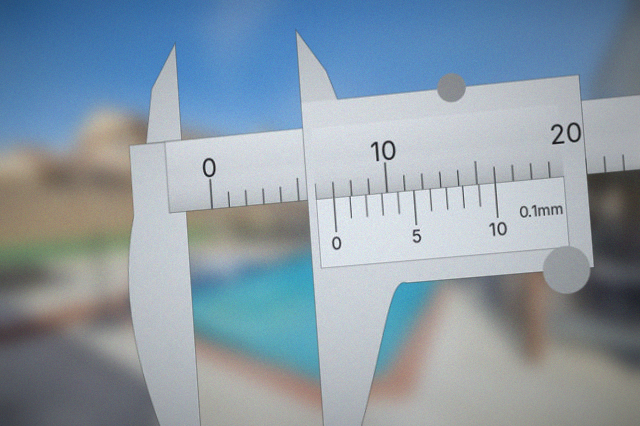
{"value": 7.0, "unit": "mm"}
